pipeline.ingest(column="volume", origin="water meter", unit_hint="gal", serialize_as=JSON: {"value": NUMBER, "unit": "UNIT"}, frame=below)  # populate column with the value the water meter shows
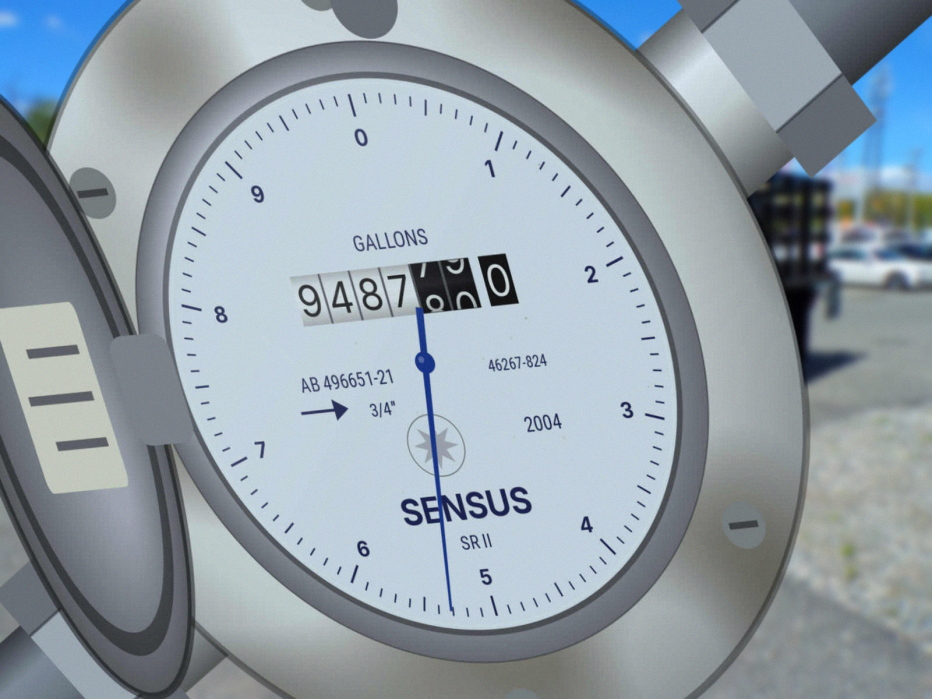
{"value": 9487795.3, "unit": "gal"}
